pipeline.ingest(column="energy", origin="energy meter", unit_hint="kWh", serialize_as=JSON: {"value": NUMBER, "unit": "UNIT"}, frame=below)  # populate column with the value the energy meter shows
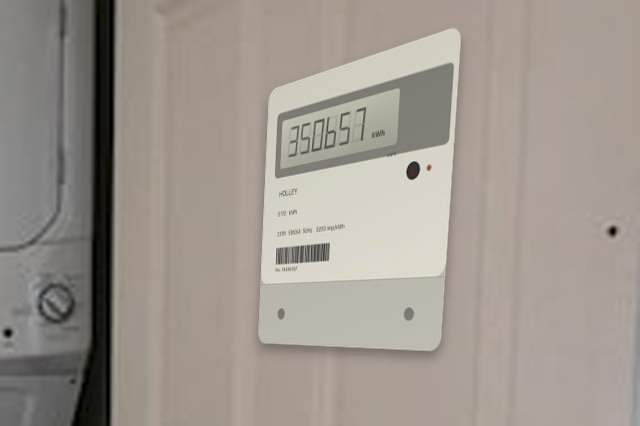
{"value": 350657, "unit": "kWh"}
